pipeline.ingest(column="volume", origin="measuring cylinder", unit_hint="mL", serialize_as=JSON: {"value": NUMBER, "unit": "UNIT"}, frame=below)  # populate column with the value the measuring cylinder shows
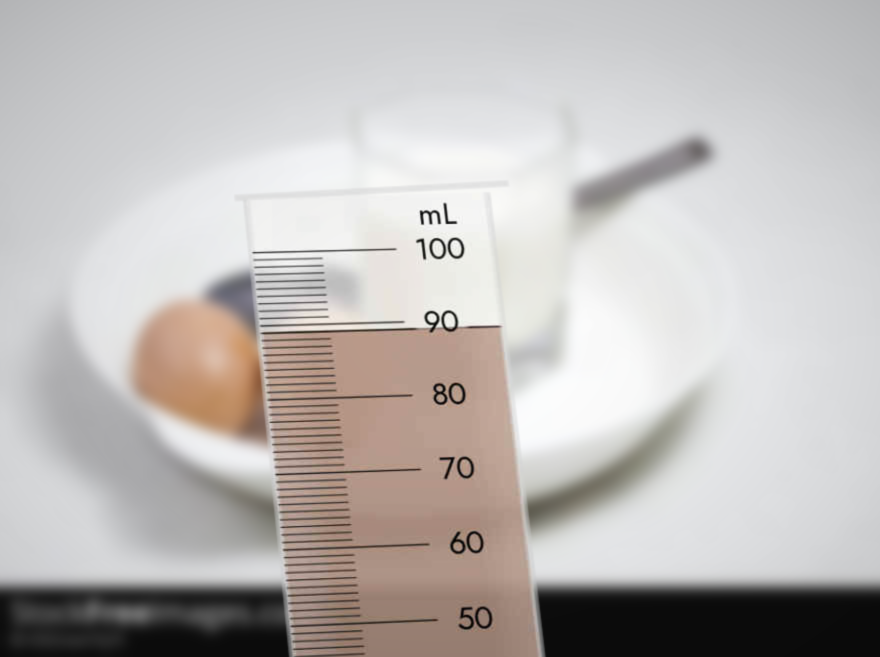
{"value": 89, "unit": "mL"}
